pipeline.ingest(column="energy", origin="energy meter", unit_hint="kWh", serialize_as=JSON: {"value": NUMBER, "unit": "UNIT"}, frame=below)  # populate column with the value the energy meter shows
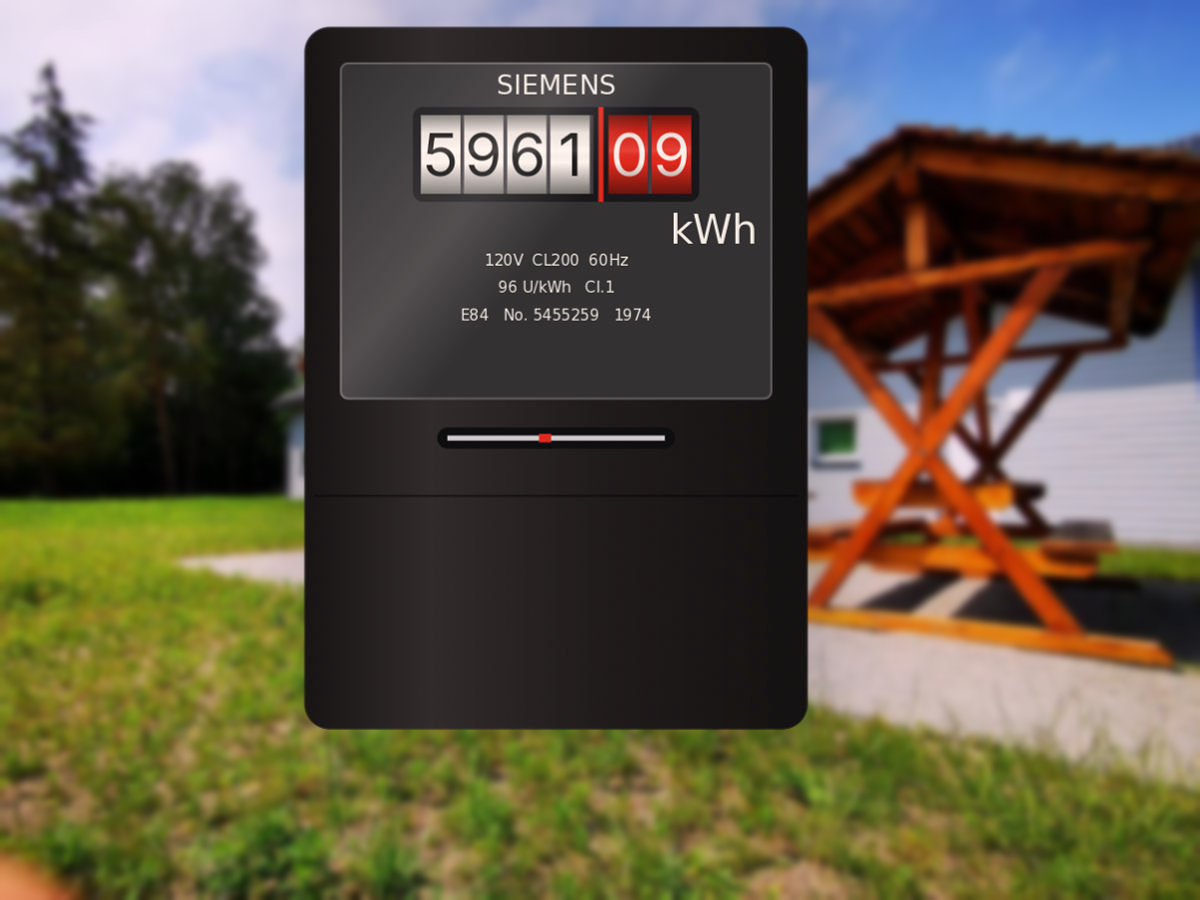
{"value": 5961.09, "unit": "kWh"}
